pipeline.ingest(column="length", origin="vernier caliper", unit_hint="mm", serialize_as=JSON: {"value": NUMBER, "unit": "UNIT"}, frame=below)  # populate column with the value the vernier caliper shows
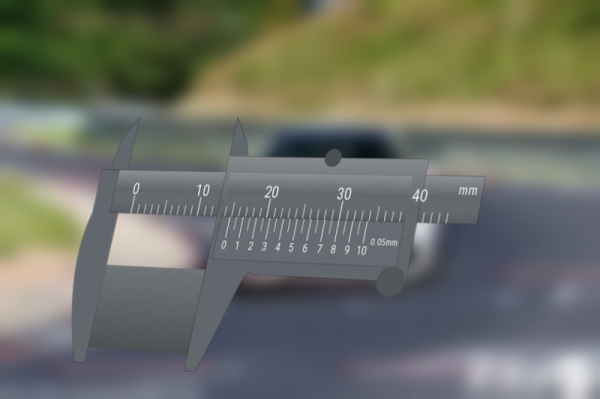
{"value": 14.8, "unit": "mm"}
